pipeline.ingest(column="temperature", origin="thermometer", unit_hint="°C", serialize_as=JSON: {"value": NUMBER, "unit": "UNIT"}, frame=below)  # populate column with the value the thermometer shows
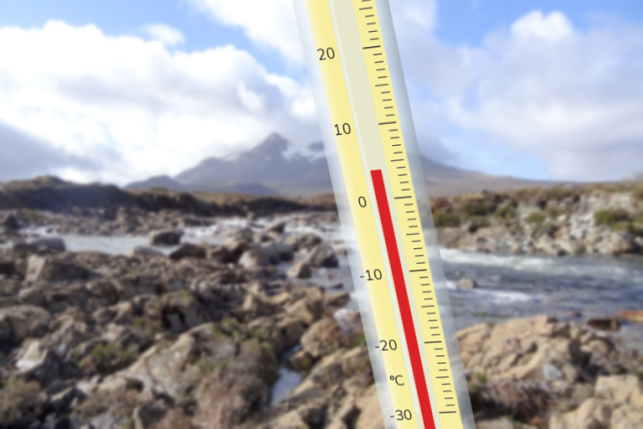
{"value": 4, "unit": "°C"}
